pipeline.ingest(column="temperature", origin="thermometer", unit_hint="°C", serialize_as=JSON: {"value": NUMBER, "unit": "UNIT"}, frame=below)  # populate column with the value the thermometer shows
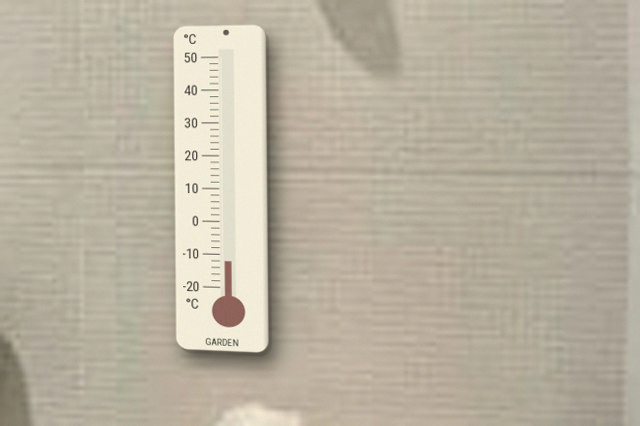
{"value": -12, "unit": "°C"}
